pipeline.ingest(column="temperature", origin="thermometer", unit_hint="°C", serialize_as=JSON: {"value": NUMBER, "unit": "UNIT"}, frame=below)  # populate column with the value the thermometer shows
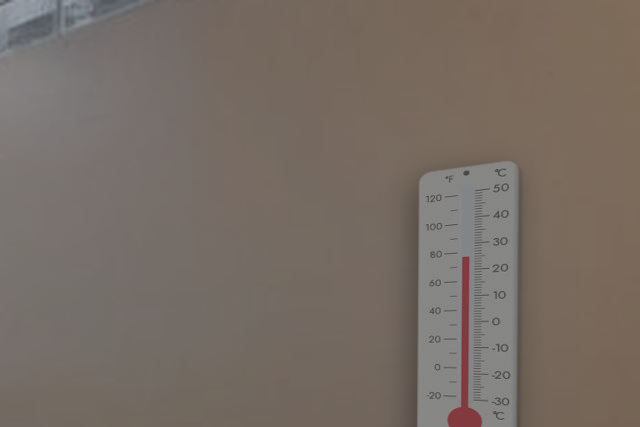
{"value": 25, "unit": "°C"}
